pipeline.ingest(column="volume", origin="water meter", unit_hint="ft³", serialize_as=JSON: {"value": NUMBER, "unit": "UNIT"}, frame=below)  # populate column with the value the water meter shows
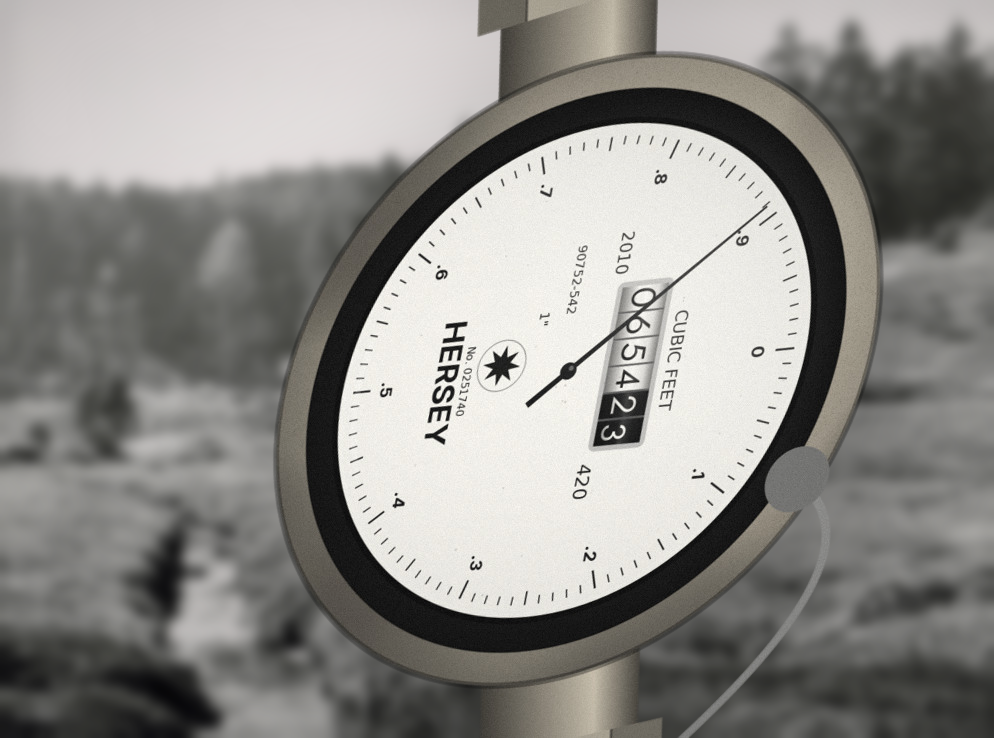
{"value": 65422.89, "unit": "ft³"}
